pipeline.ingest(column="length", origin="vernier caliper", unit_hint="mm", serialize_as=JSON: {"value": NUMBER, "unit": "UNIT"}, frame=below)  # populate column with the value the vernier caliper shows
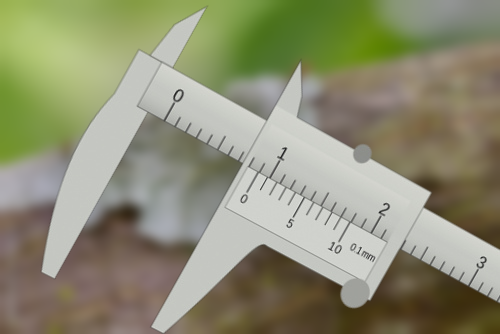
{"value": 8.9, "unit": "mm"}
